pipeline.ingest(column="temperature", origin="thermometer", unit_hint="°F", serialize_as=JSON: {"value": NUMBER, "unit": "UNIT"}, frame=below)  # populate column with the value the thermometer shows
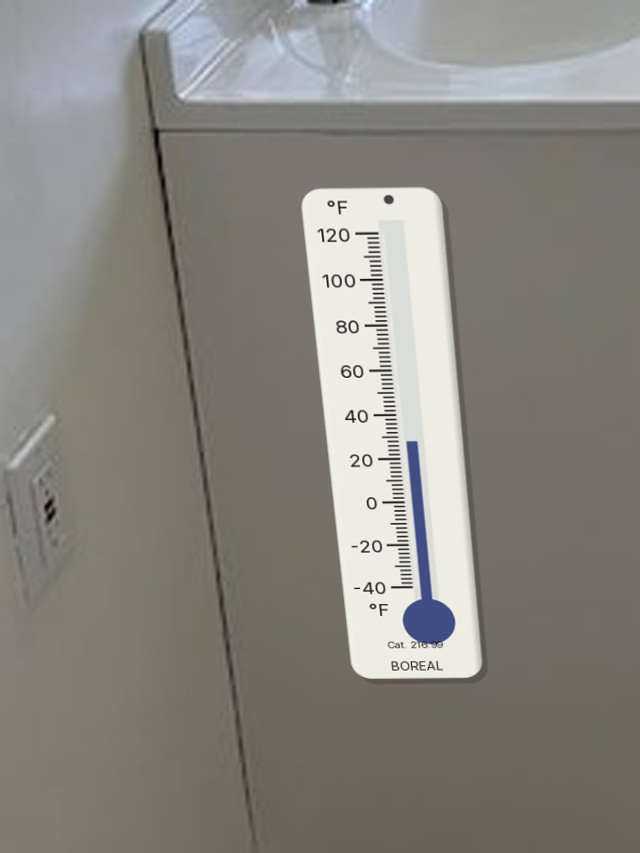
{"value": 28, "unit": "°F"}
